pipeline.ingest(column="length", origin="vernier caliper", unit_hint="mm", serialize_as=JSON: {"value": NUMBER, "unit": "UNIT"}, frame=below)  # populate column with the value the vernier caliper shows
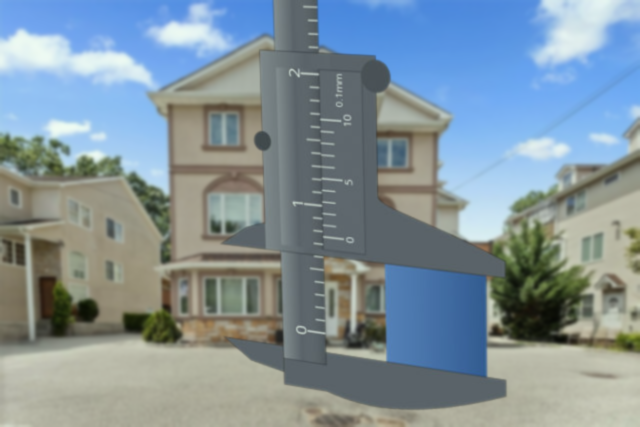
{"value": 7.6, "unit": "mm"}
